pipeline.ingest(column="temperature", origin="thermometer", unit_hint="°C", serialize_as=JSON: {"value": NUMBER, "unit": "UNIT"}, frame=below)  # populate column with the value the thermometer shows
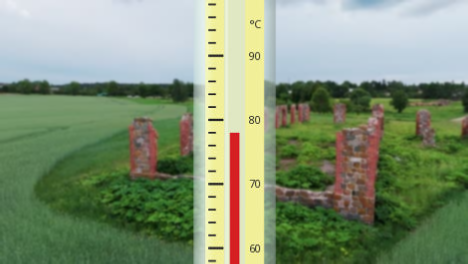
{"value": 78, "unit": "°C"}
